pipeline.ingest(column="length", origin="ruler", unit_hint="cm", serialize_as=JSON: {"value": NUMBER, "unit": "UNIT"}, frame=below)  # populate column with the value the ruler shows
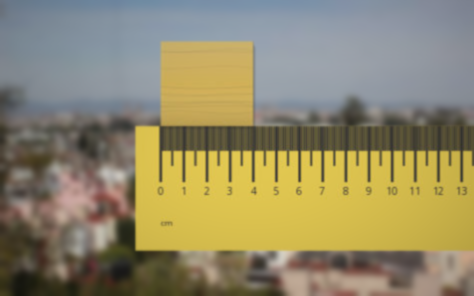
{"value": 4, "unit": "cm"}
